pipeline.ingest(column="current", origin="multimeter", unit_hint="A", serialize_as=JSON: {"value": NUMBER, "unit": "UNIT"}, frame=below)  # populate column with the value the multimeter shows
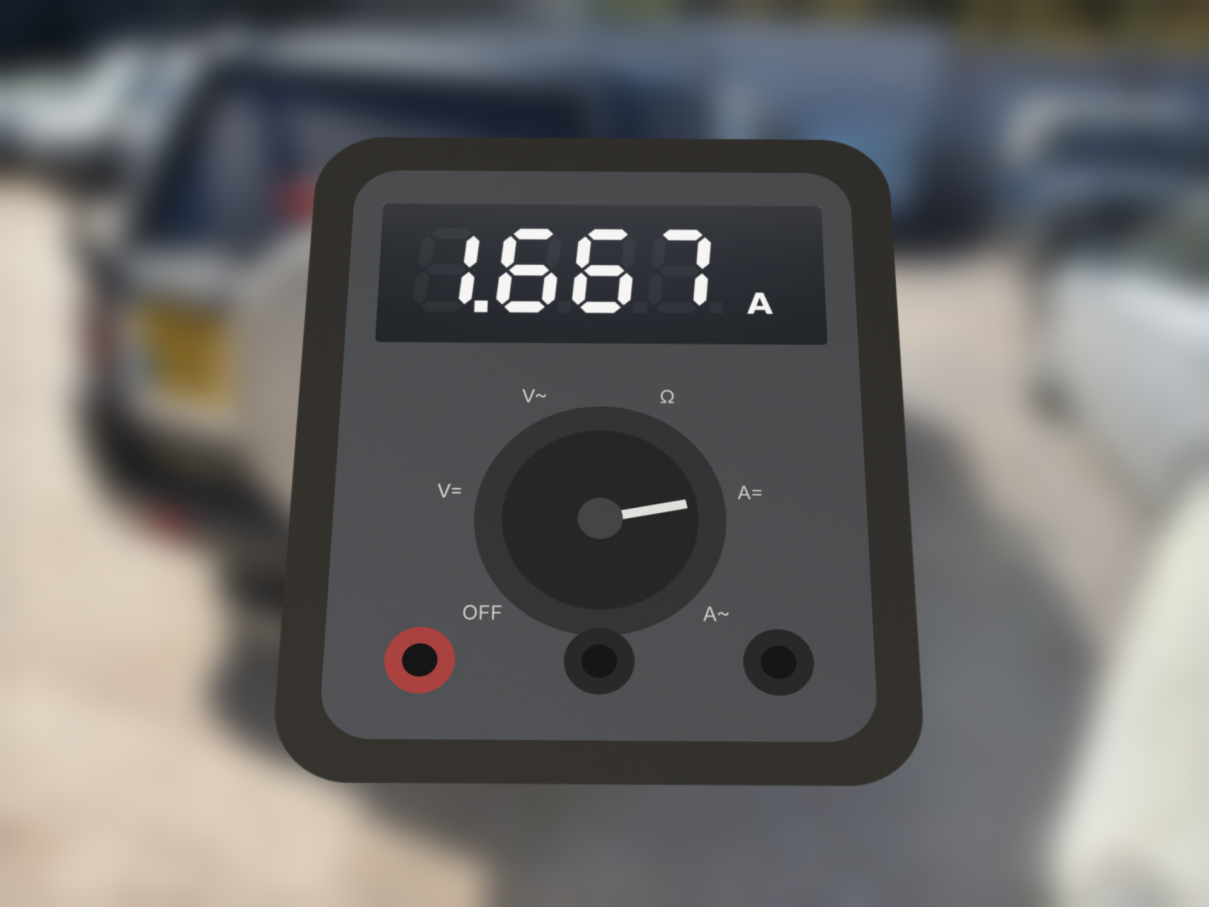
{"value": 1.667, "unit": "A"}
